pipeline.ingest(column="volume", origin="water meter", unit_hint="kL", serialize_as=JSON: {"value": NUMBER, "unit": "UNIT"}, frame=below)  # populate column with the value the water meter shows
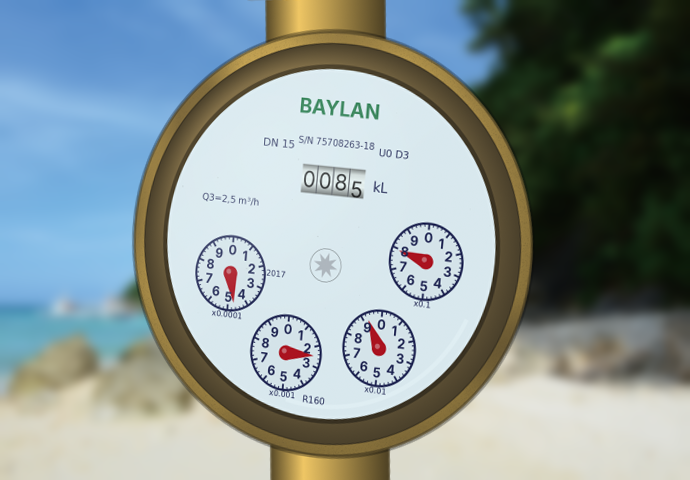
{"value": 84.7924, "unit": "kL"}
